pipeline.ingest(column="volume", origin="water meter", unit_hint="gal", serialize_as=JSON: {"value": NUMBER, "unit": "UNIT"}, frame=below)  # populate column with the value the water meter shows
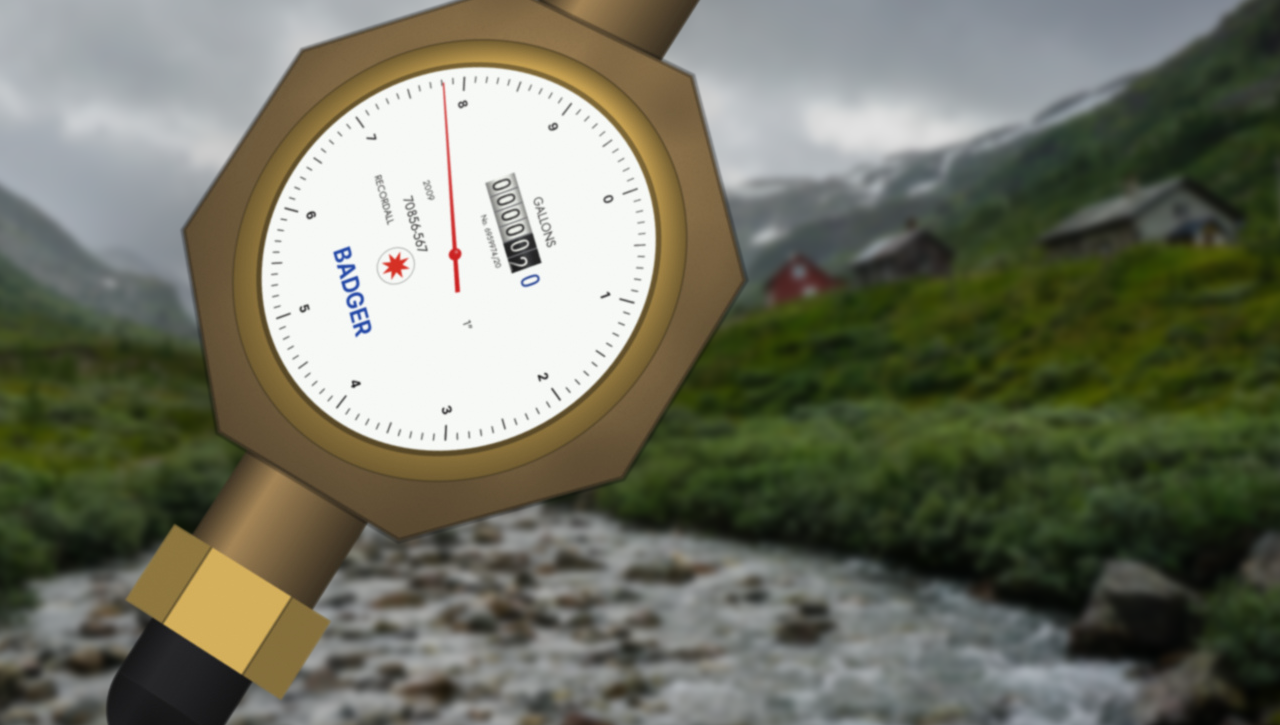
{"value": 17.8, "unit": "gal"}
